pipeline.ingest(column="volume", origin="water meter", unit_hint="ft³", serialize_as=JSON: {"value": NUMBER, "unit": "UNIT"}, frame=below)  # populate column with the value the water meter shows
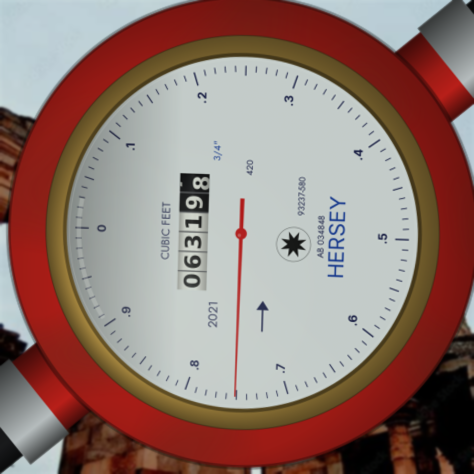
{"value": 63197.75, "unit": "ft³"}
